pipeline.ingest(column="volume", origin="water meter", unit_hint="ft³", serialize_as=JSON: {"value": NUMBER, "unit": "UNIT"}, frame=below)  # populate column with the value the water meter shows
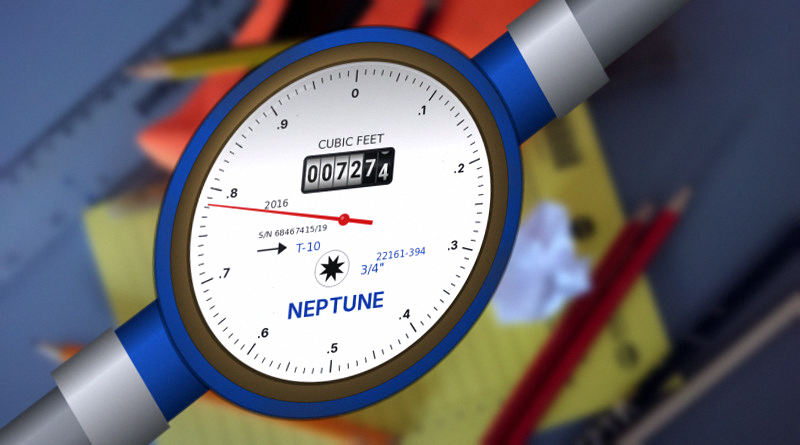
{"value": 7273.78, "unit": "ft³"}
